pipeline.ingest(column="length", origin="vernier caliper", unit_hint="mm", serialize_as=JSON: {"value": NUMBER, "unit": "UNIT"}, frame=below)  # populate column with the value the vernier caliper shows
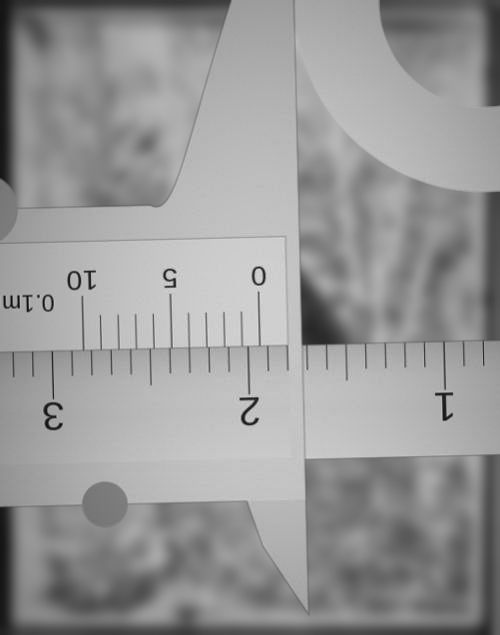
{"value": 19.4, "unit": "mm"}
